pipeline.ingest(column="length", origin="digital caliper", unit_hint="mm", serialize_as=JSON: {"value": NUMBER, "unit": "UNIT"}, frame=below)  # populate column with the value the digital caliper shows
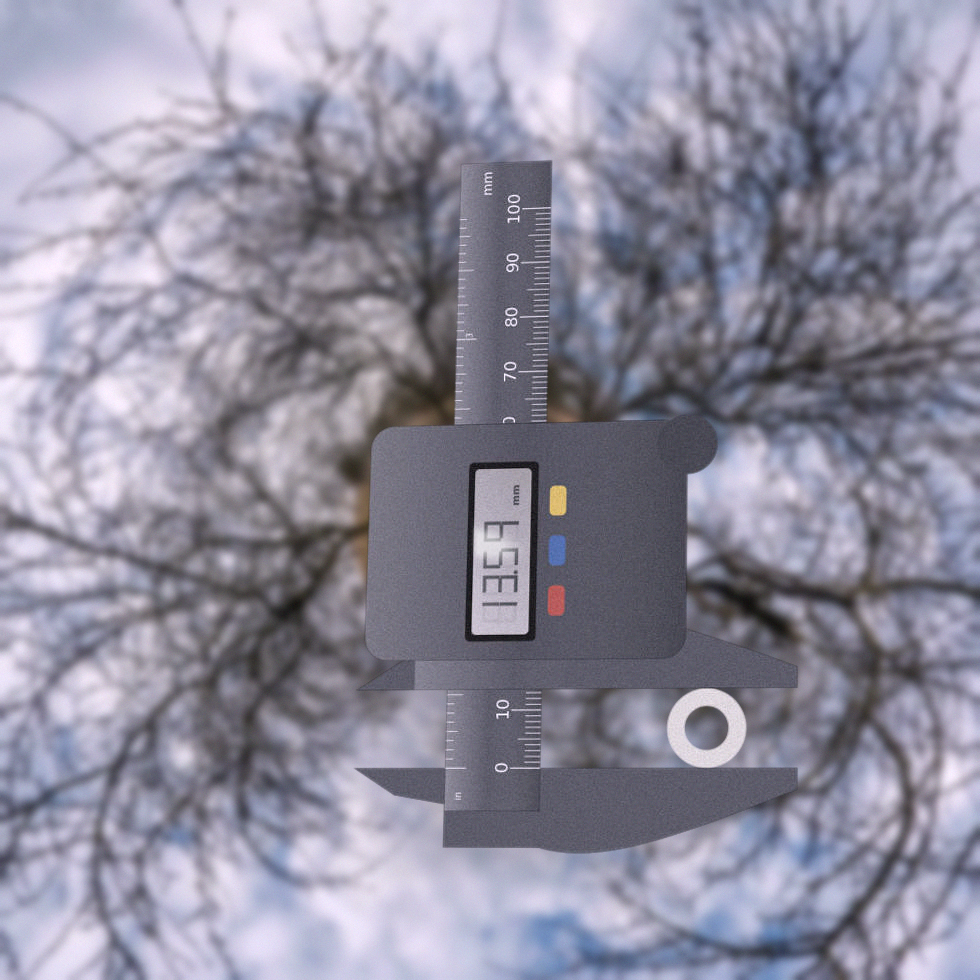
{"value": 13.59, "unit": "mm"}
